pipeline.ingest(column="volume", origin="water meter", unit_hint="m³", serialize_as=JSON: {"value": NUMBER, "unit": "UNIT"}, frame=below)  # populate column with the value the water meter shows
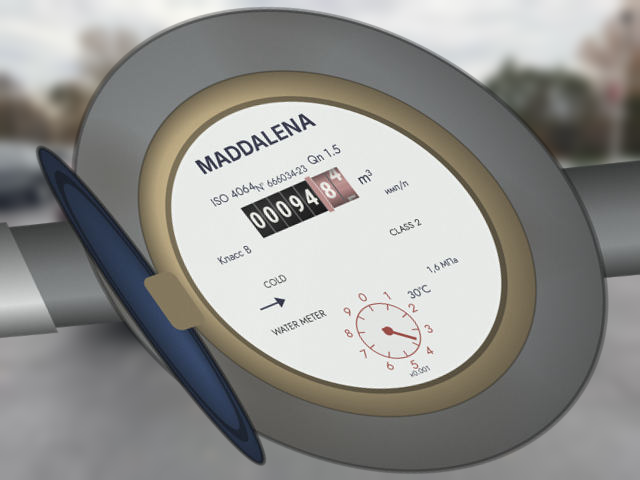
{"value": 94.843, "unit": "m³"}
